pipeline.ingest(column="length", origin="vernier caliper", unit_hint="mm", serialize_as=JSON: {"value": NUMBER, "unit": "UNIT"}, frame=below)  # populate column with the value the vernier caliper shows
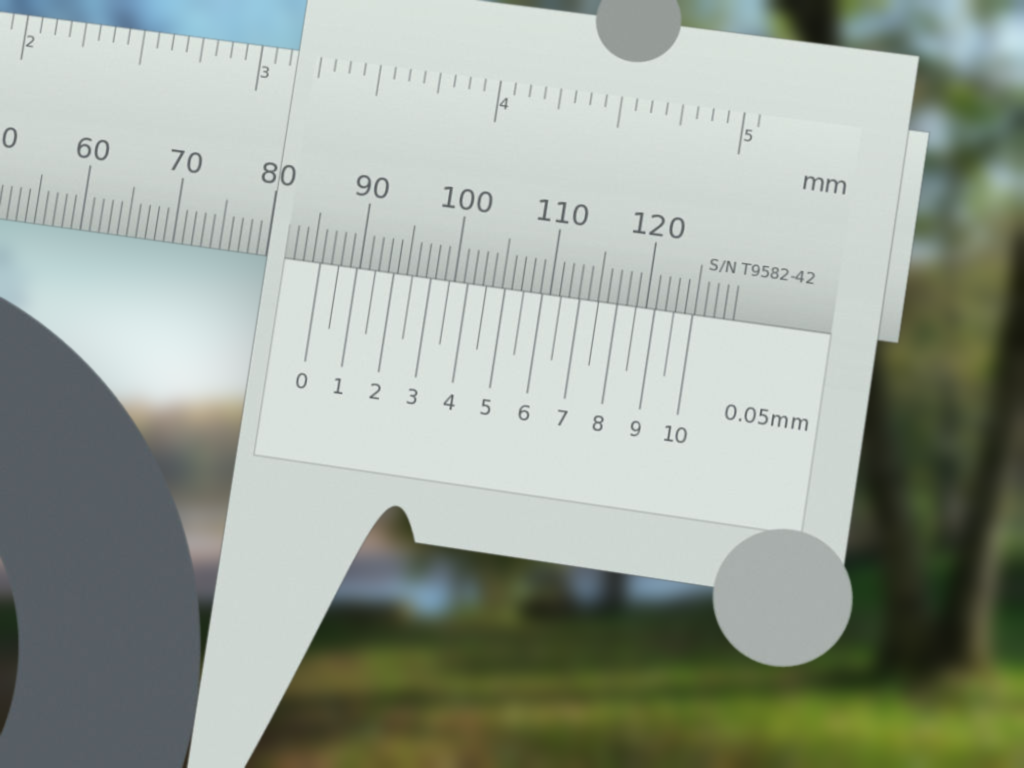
{"value": 85.8, "unit": "mm"}
